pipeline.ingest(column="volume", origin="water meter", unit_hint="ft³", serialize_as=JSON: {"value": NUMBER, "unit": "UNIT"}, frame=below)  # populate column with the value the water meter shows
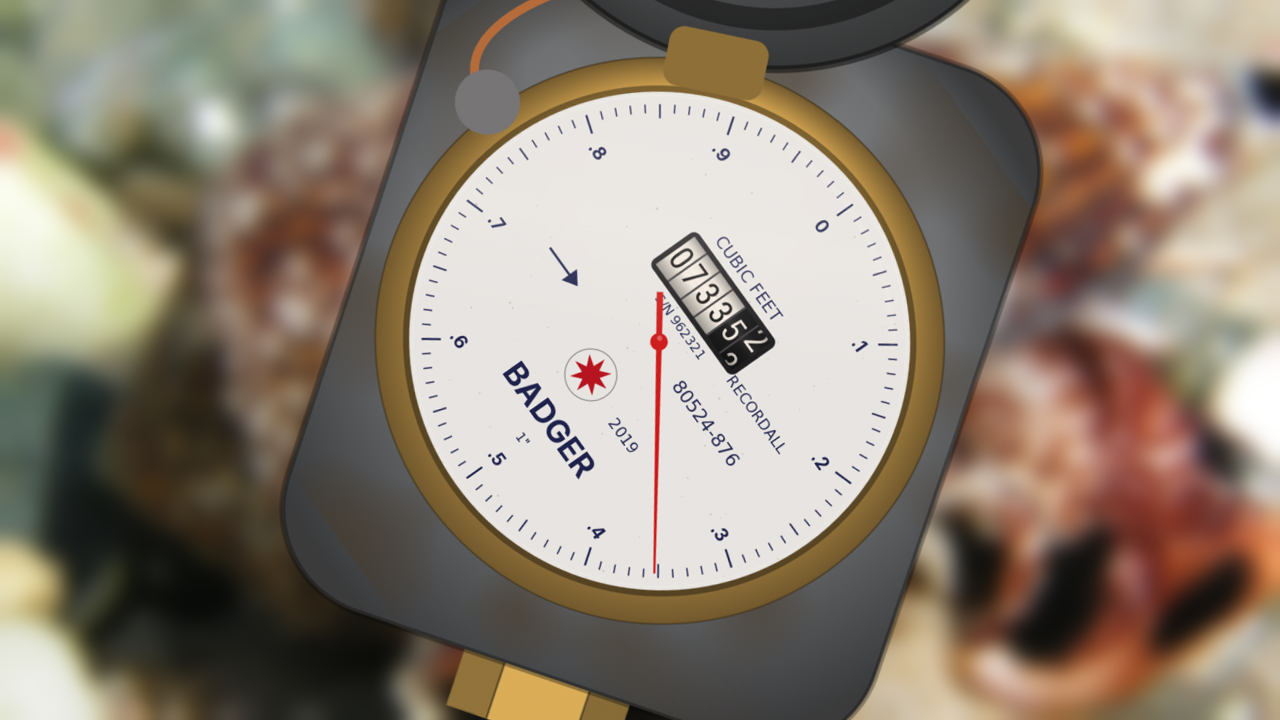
{"value": 73352.35, "unit": "ft³"}
